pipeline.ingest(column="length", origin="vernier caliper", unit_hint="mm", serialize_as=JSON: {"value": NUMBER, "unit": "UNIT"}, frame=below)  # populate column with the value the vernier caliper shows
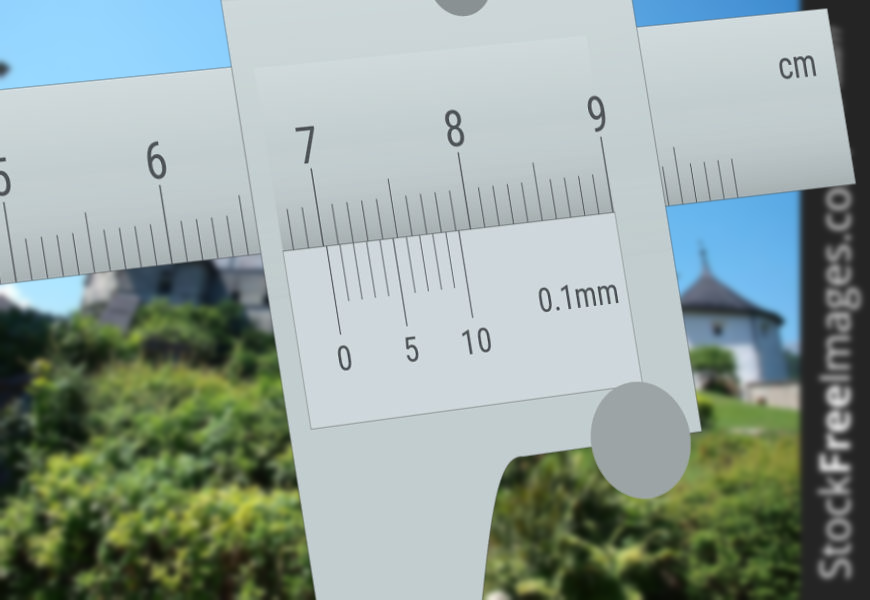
{"value": 70.2, "unit": "mm"}
